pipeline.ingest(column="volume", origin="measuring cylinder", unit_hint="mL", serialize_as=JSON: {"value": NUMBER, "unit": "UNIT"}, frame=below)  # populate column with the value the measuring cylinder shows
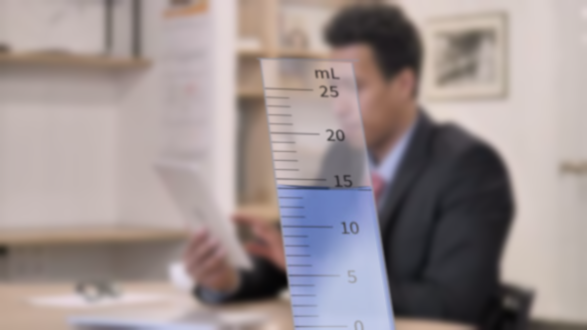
{"value": 14, "unit": "mL"}
